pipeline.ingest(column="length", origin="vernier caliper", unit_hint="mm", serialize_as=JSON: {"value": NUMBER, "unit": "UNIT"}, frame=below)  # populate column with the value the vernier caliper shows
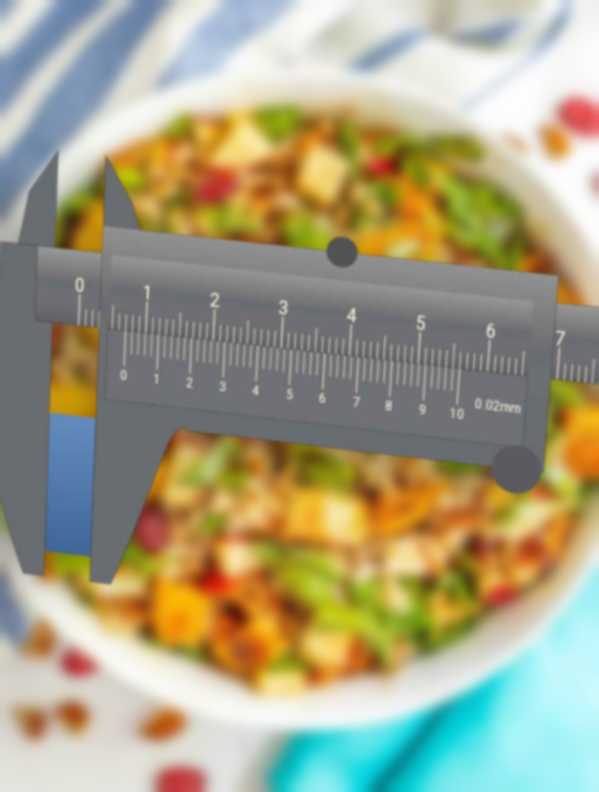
{"value": 7.0, "unit": "mm"}
